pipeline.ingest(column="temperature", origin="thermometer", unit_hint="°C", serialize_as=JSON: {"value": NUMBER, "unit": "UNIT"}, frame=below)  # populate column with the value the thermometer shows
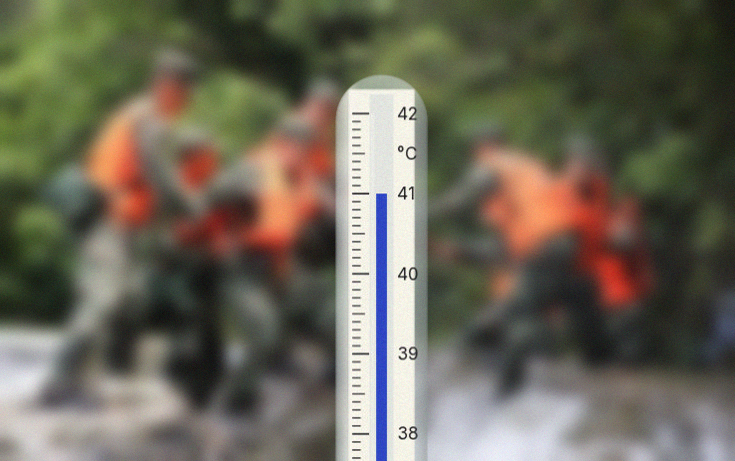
{"value": 41, "unit": "°C"}
